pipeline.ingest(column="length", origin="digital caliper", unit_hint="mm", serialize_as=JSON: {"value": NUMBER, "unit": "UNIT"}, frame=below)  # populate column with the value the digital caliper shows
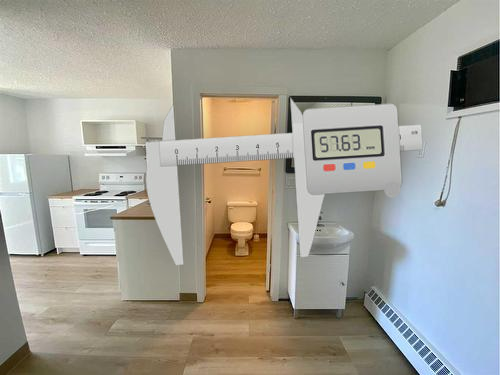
{"value": 57.63, "unit": "mm"}
